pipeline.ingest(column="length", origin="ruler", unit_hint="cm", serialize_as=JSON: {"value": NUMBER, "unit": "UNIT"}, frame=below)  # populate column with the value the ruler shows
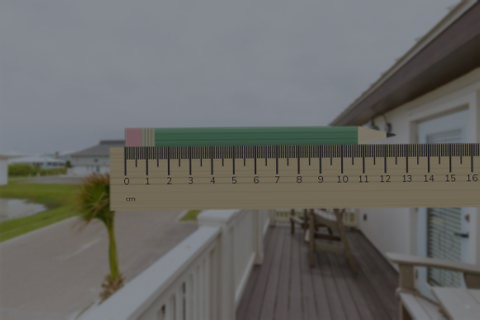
{"value": 12.5, "unit": "cm"}
